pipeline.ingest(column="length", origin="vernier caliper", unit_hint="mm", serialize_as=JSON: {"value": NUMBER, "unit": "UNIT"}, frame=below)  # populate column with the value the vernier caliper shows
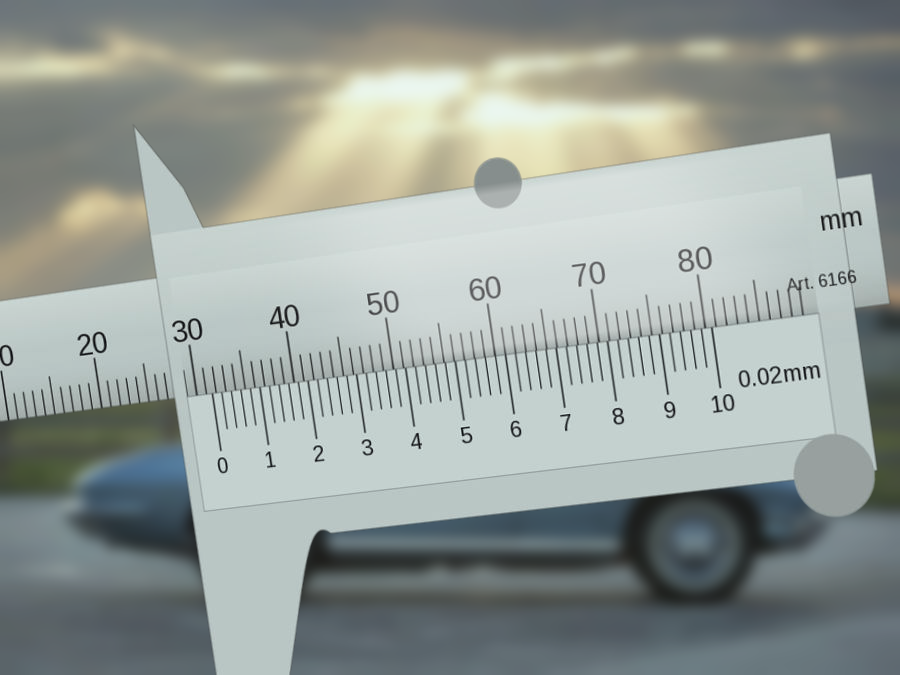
{"value": 31.6, "unit": "mm"}
